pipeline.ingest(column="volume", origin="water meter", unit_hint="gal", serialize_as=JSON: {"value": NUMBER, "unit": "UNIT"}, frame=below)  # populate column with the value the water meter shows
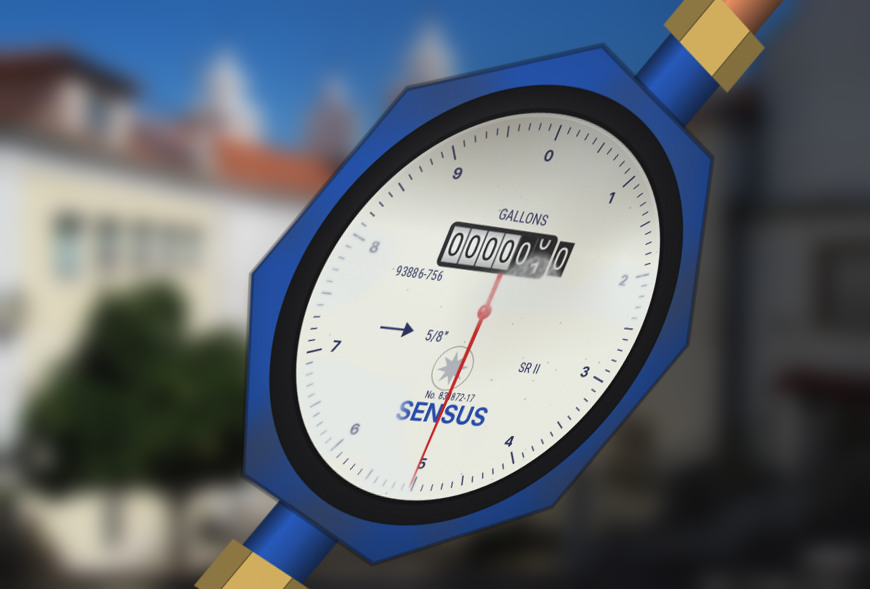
{"value": 5.0, "unit": "gal"}
